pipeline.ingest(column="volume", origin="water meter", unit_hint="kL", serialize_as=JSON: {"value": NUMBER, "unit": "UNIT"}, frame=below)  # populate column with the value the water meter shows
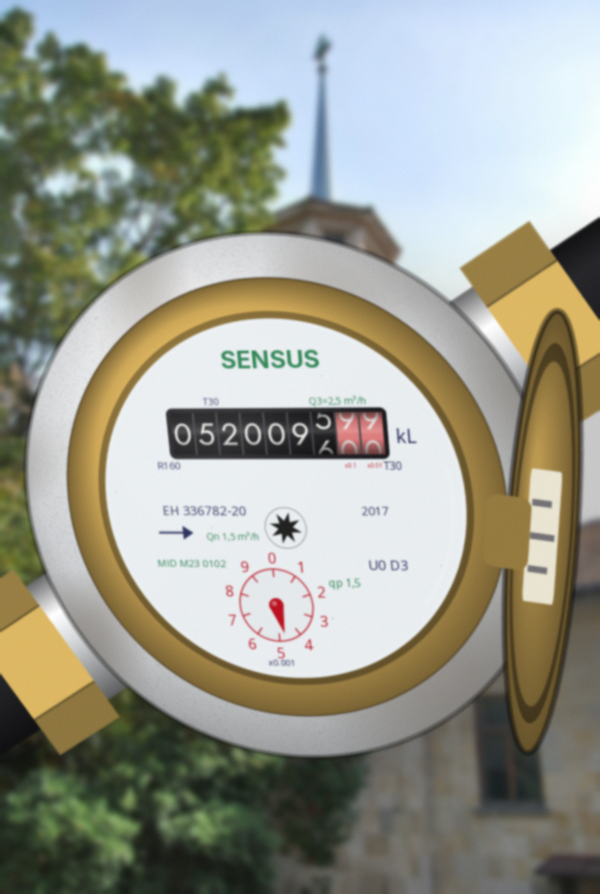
{"value": 520095.994, "unit": "kL"}
